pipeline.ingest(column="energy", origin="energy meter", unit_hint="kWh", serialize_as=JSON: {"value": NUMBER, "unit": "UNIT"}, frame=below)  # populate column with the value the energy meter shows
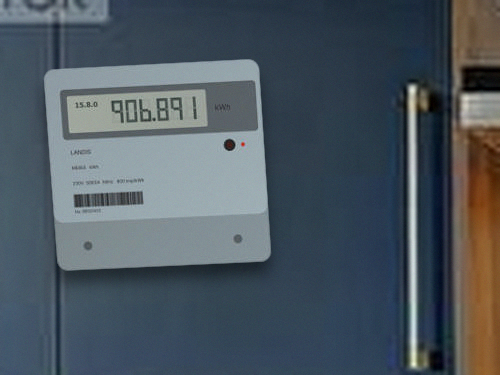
{"value": 906.891, "unit": "kWh"}
